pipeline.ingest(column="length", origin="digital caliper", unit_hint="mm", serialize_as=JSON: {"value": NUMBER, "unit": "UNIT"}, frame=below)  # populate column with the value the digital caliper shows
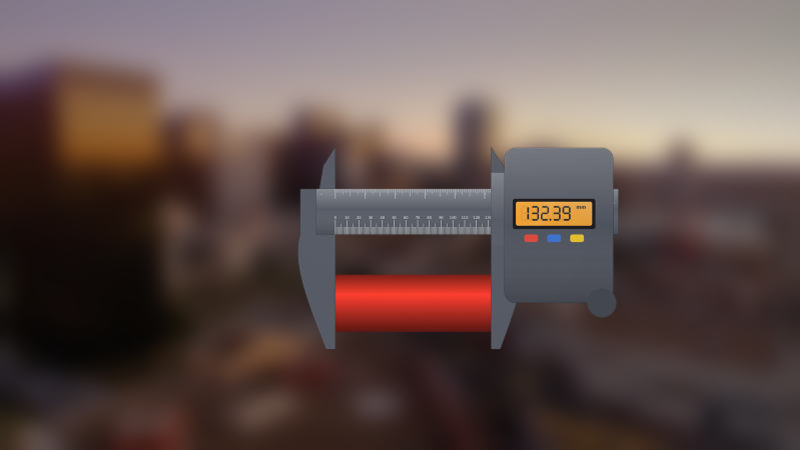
{"value": 132.39, "unit": "mm"}
